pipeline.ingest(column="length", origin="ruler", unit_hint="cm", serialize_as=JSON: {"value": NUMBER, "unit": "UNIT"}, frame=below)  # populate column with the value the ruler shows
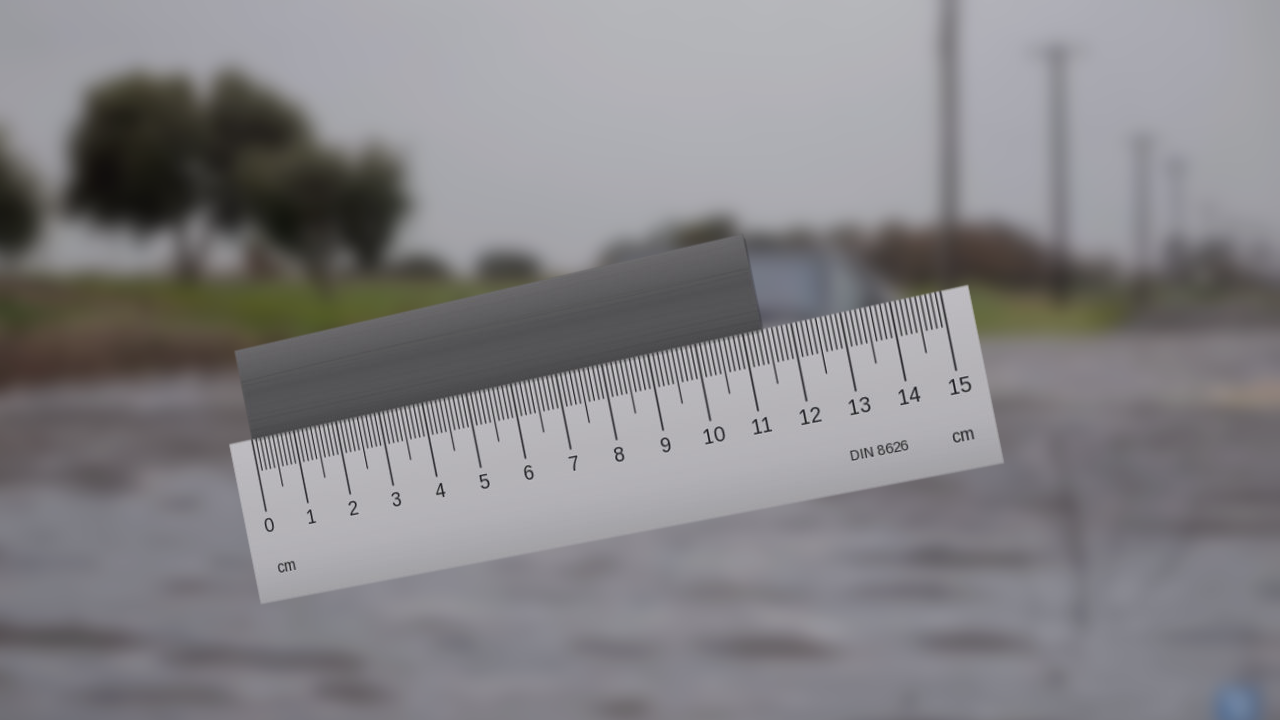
{"value": 11.4, "unit": "cm"}
